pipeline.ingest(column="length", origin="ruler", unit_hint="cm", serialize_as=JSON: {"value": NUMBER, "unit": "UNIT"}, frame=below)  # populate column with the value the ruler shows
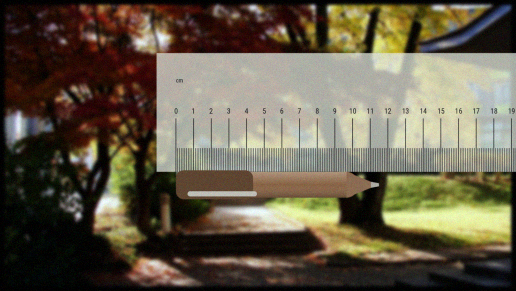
{"value": 11.5, "unit": "cm"}
